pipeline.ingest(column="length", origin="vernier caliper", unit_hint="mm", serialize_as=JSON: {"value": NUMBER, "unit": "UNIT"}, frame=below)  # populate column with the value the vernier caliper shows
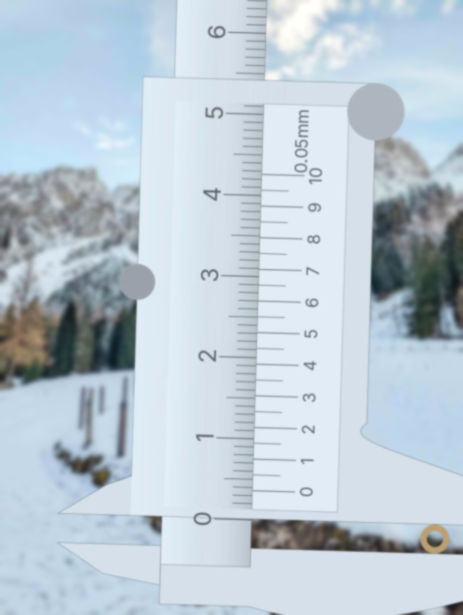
{"value": 3.6, "unit": "mm"}
